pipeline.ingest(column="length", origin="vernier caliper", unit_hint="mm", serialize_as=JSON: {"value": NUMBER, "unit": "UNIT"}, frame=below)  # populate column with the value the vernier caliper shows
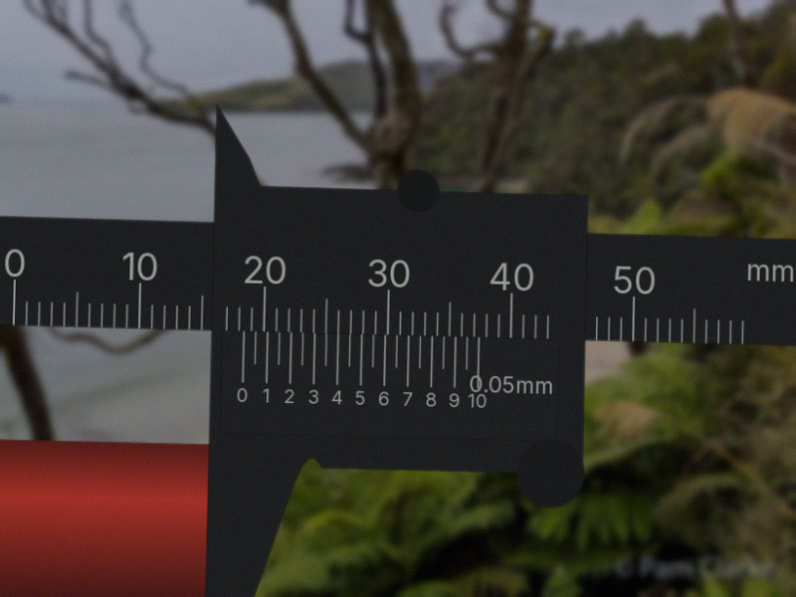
{"value": 18.4, "unit": "mm"}
